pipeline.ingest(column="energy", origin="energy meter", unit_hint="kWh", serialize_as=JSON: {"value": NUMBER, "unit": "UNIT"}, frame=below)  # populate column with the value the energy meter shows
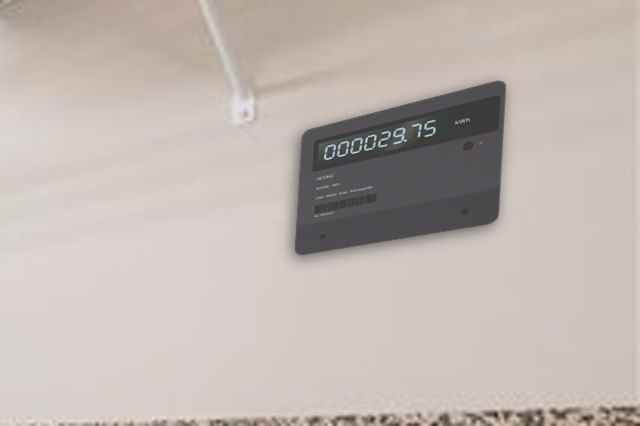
{"value": 29.75, "unit": "kWh"}
